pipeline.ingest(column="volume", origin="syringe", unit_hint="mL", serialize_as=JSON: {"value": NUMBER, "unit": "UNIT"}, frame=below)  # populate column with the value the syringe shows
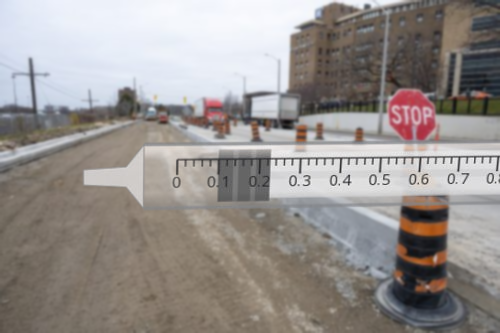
{"value": 0.1, "unit": "mL"}
